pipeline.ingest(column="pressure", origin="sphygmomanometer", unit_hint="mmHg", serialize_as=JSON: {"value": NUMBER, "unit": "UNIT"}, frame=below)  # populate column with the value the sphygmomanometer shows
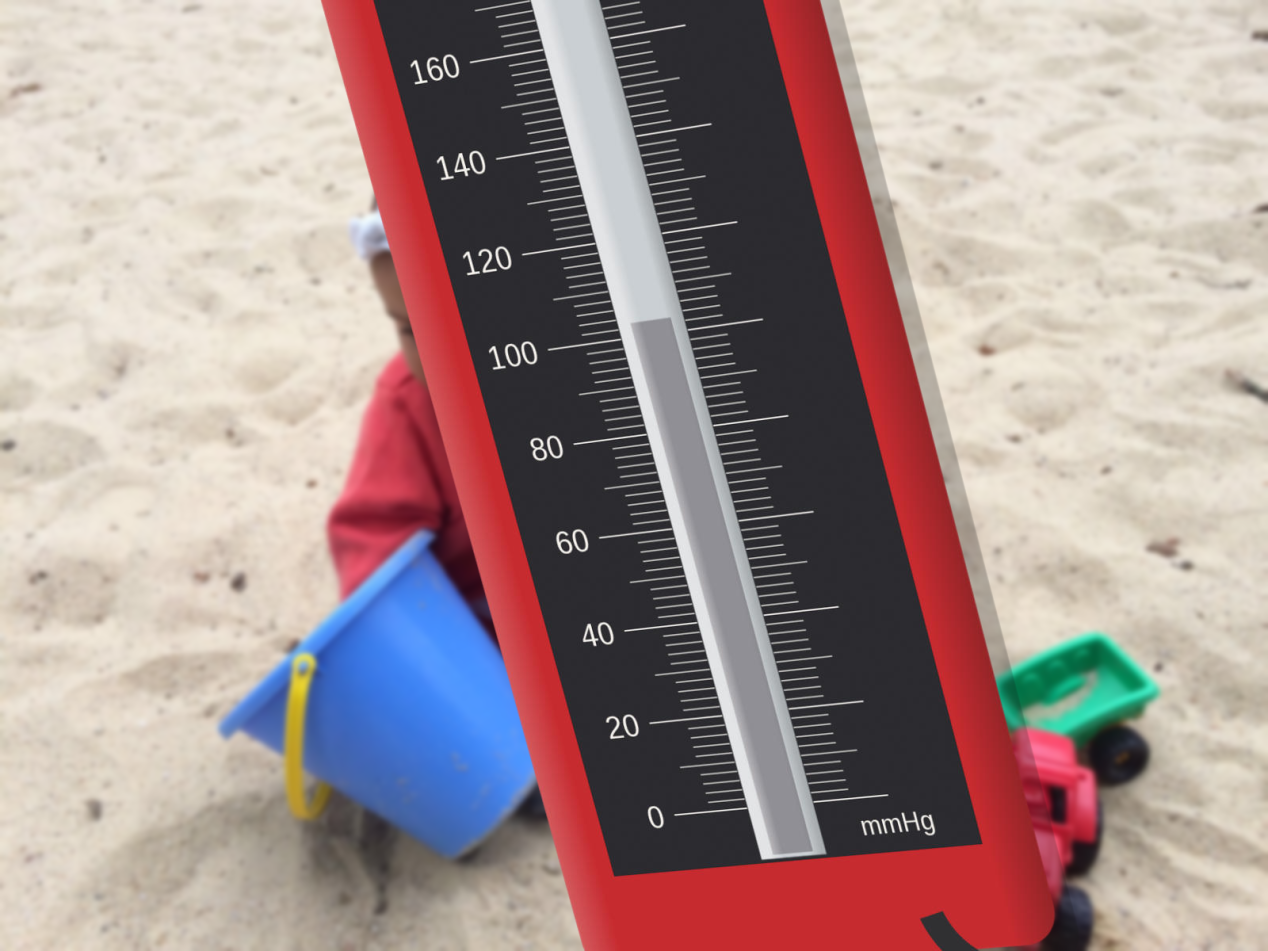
{"value": 103, "unit": "mmHg"}
